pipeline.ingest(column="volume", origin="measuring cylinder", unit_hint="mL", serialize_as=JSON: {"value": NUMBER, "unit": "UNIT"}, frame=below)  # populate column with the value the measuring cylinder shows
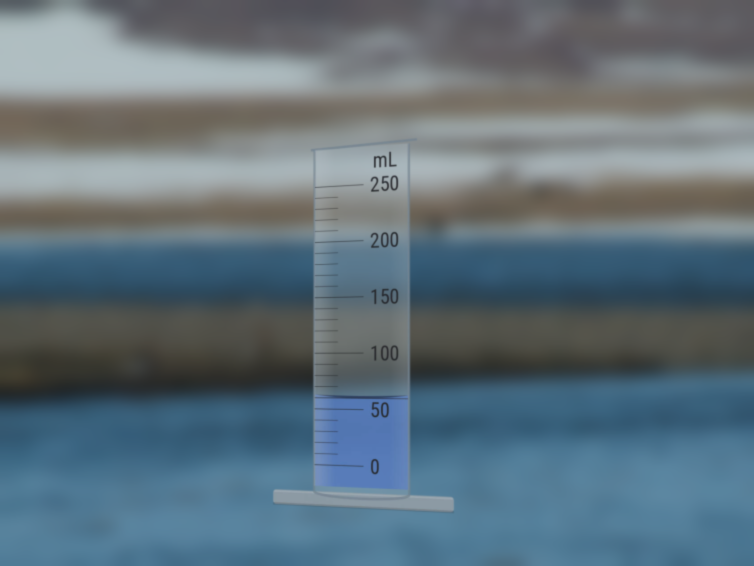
{"value": 60, "unit": "mL"}
